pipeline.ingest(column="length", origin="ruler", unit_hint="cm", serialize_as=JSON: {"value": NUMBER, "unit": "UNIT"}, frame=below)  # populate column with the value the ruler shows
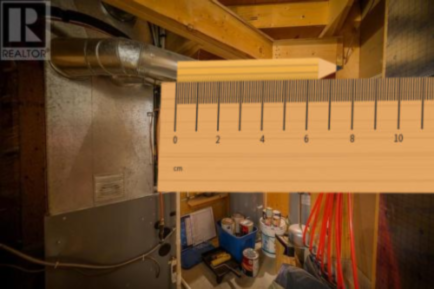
{"value": 7.5, "unit": "cm"}
